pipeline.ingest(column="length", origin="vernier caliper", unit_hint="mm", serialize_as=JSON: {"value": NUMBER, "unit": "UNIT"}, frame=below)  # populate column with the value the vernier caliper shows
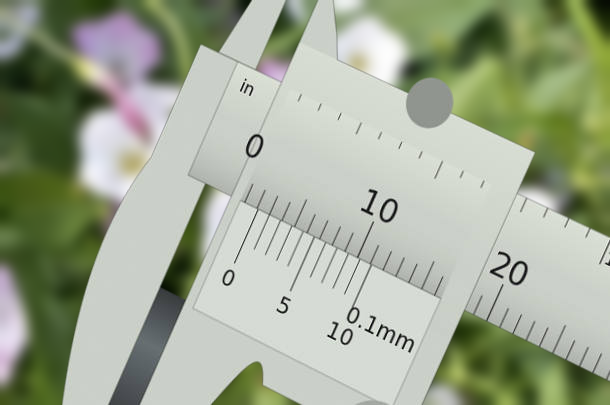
{"value": 2.1, "unit": "mm"}
